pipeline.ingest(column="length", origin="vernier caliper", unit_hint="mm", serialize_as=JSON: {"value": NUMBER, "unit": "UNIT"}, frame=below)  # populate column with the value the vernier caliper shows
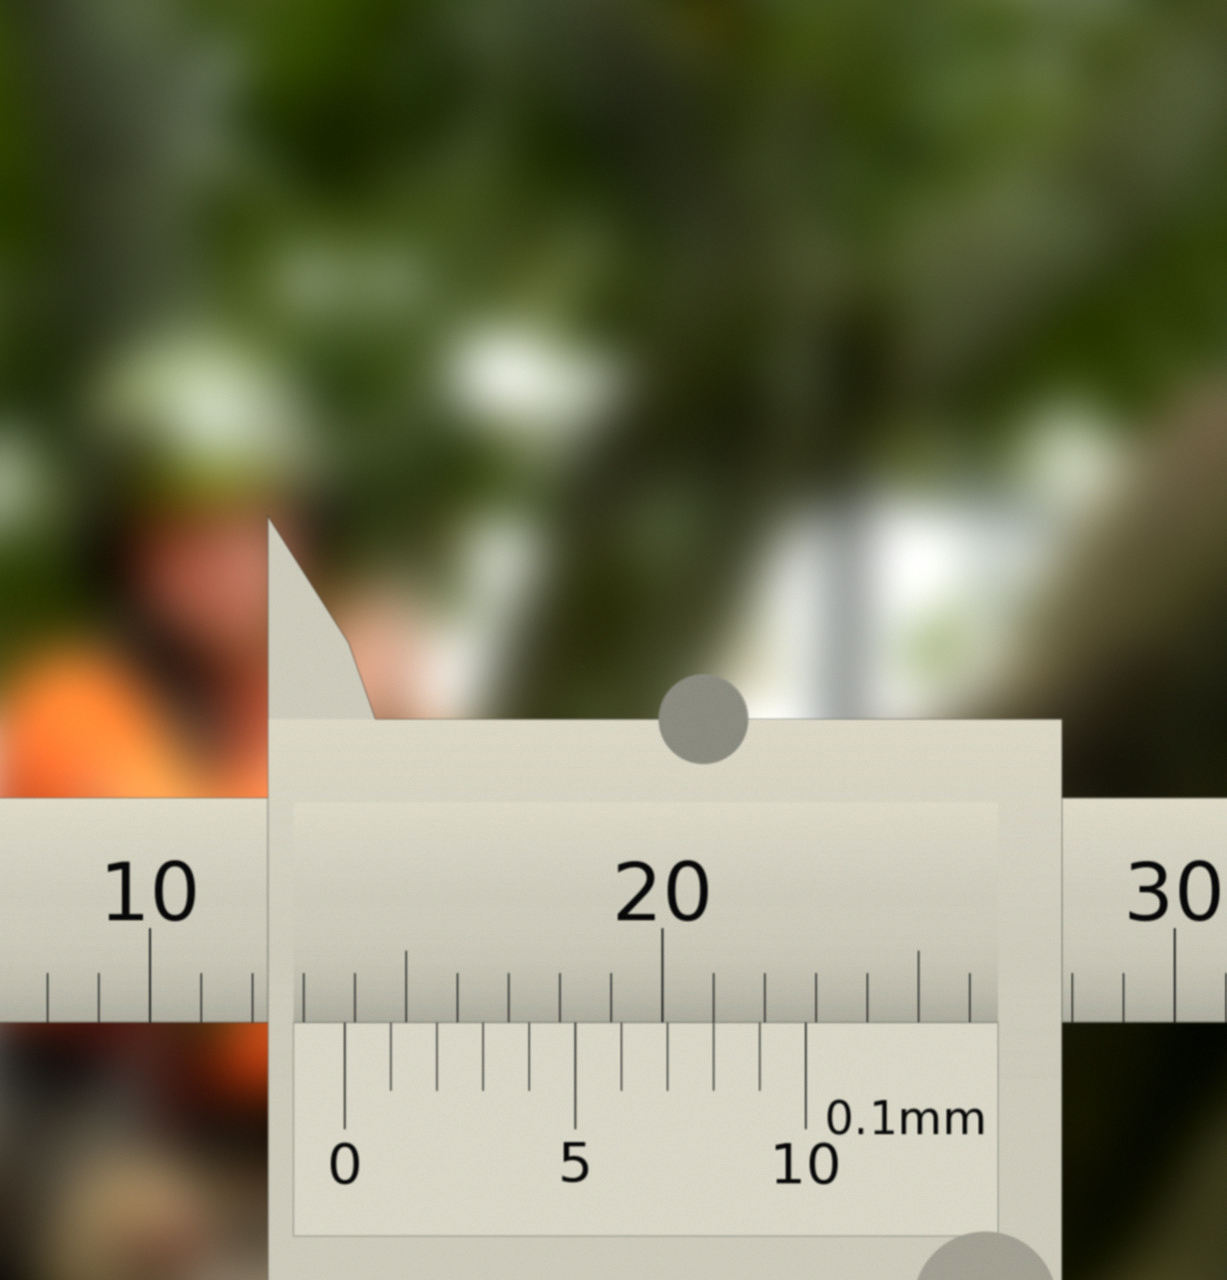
{"value": 13.8, "unit": "mm"}
